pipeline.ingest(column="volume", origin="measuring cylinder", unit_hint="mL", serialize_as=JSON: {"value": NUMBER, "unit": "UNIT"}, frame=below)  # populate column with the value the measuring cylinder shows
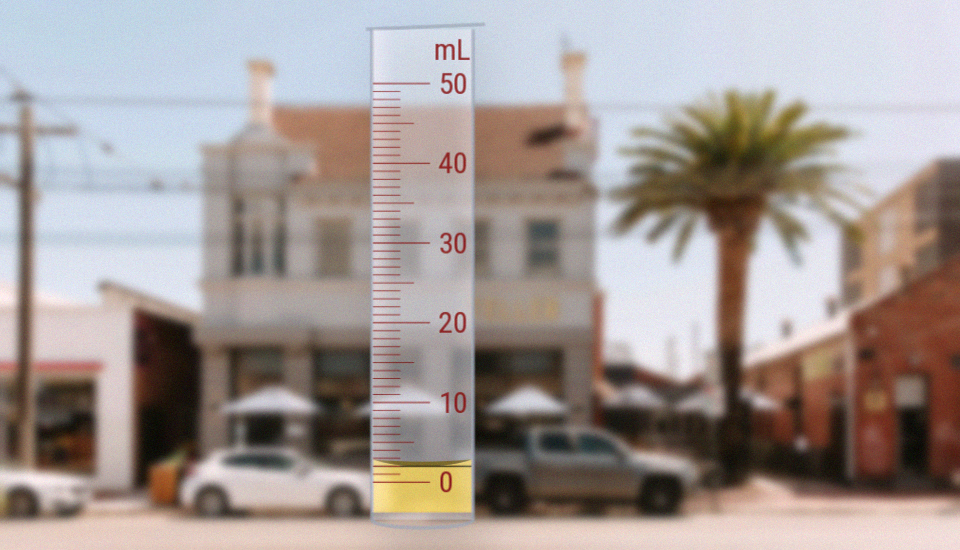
{"value": 2, "unit": "mL"}
